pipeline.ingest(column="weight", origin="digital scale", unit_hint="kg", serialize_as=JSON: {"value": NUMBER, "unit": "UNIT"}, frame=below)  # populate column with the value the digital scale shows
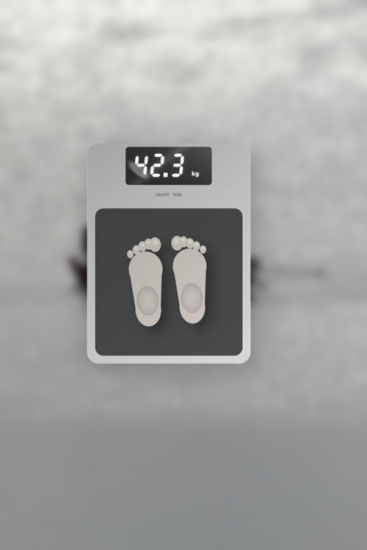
{"value": 42.3, "unit": "kg"}
